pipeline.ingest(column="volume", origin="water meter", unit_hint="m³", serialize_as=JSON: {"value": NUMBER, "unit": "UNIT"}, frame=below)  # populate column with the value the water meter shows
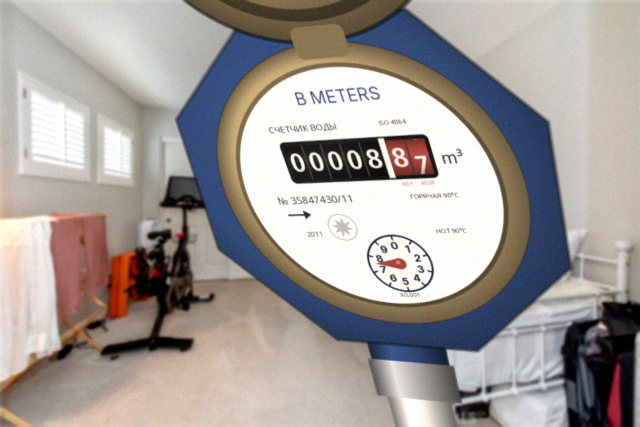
{"value": 8.867, "unit": "m³"}
